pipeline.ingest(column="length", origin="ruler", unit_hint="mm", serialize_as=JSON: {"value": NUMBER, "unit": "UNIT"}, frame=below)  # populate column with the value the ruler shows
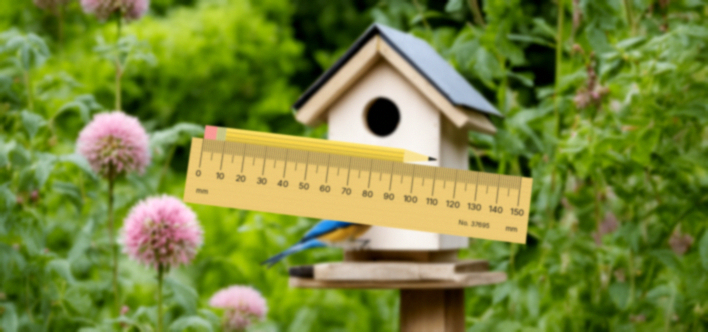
{"value": 110, "unit": "mm"}
